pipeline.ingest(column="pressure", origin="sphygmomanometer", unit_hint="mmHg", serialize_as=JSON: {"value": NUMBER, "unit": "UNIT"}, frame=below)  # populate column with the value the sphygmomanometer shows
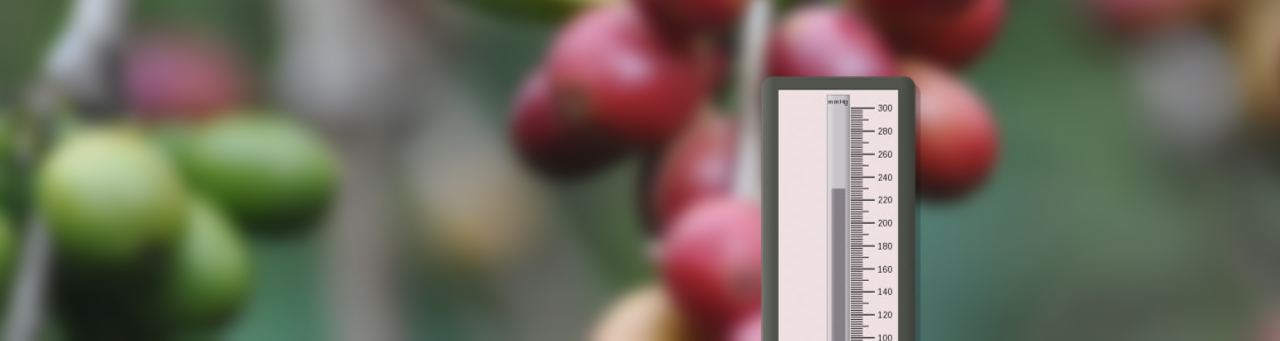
{"value": 230, "unit": "mmHg"}
